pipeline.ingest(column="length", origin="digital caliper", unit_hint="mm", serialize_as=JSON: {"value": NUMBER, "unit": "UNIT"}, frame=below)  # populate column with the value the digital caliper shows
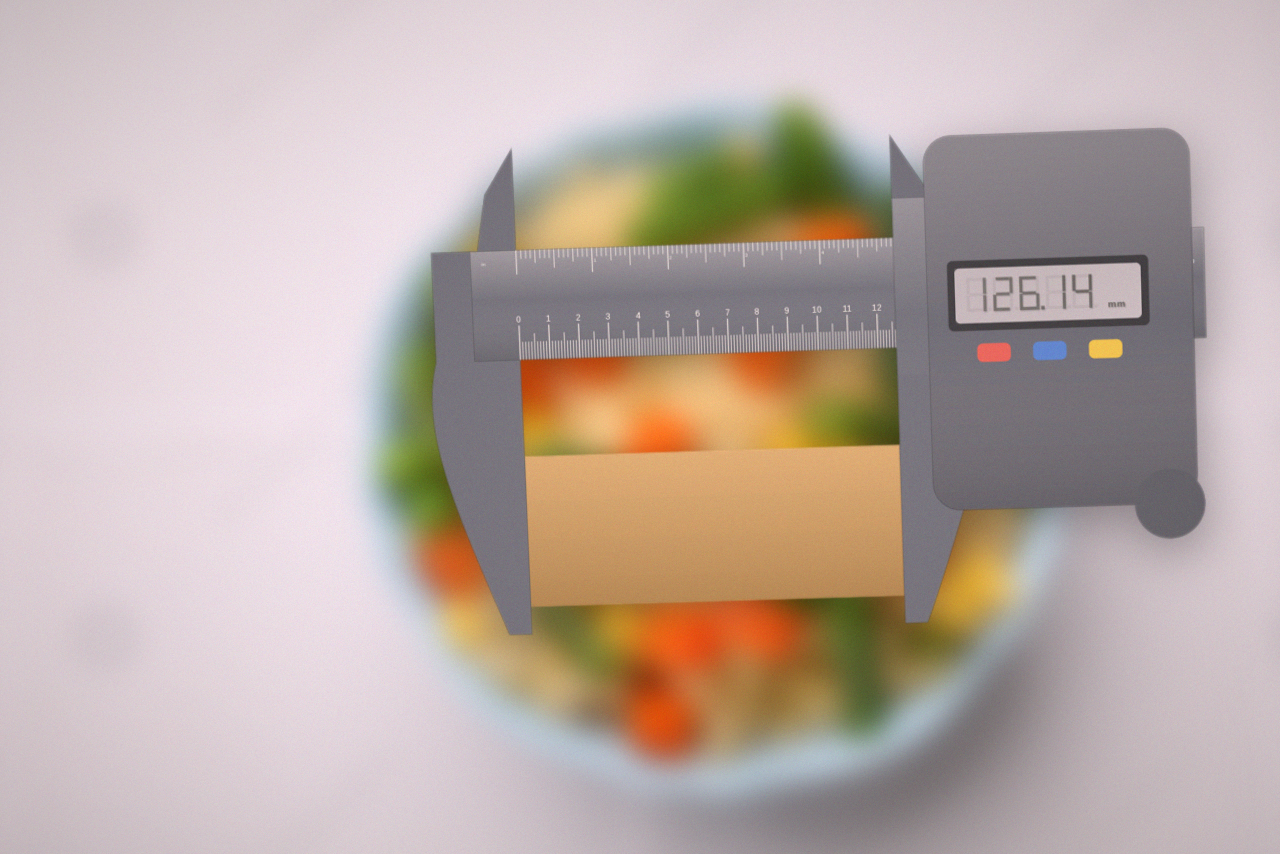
{"value": 126.14, "unit": "mm"}
